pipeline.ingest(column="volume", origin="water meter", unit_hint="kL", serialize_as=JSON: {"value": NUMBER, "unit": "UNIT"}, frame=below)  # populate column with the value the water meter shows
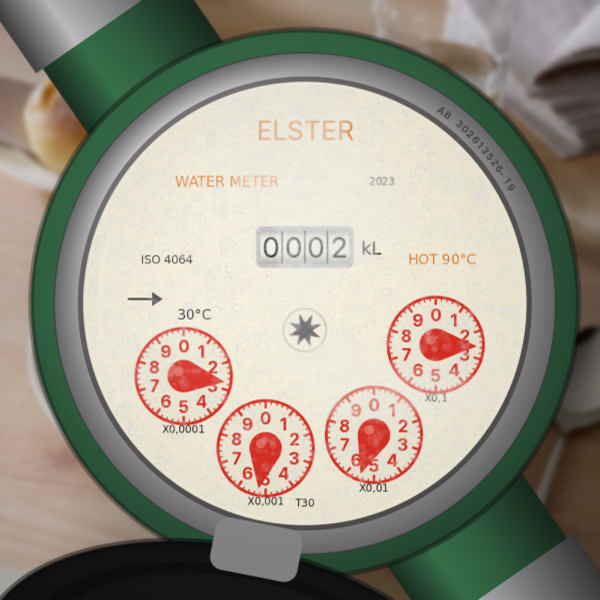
{"value": 2.2552, "unit": "kL"}
